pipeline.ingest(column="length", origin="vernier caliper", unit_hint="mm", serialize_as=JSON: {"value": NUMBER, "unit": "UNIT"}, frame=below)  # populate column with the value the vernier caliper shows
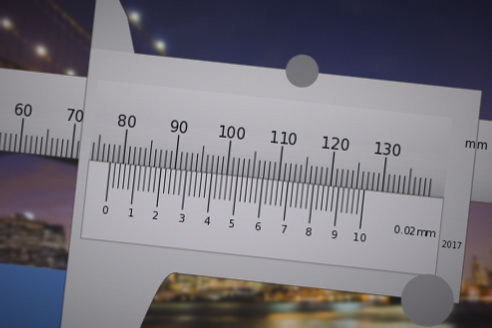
{"value": 77.5, "unit": "mm"}
